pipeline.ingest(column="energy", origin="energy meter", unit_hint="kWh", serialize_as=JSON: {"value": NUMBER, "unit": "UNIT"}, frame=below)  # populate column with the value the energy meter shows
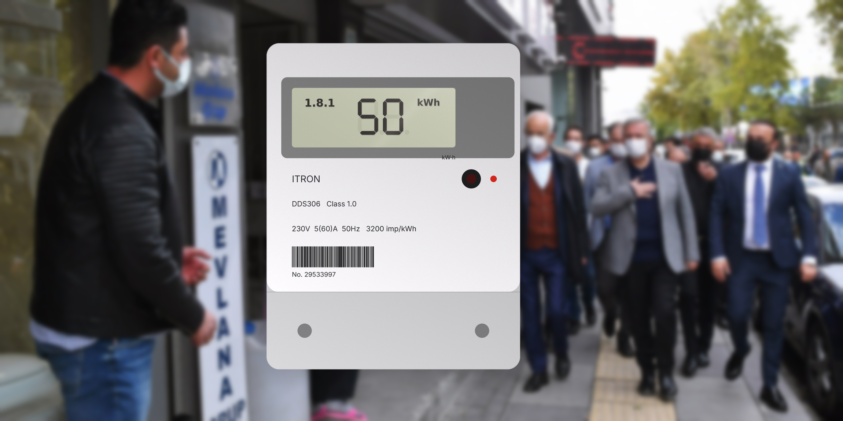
{"value": 50, "unit": "kWh"}
